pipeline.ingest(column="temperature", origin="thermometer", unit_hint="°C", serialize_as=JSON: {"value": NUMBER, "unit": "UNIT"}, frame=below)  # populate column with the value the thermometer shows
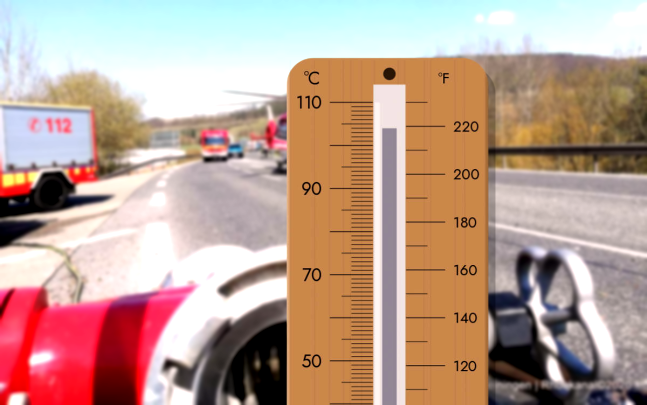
{"value": 104, "unit": "°C"}
